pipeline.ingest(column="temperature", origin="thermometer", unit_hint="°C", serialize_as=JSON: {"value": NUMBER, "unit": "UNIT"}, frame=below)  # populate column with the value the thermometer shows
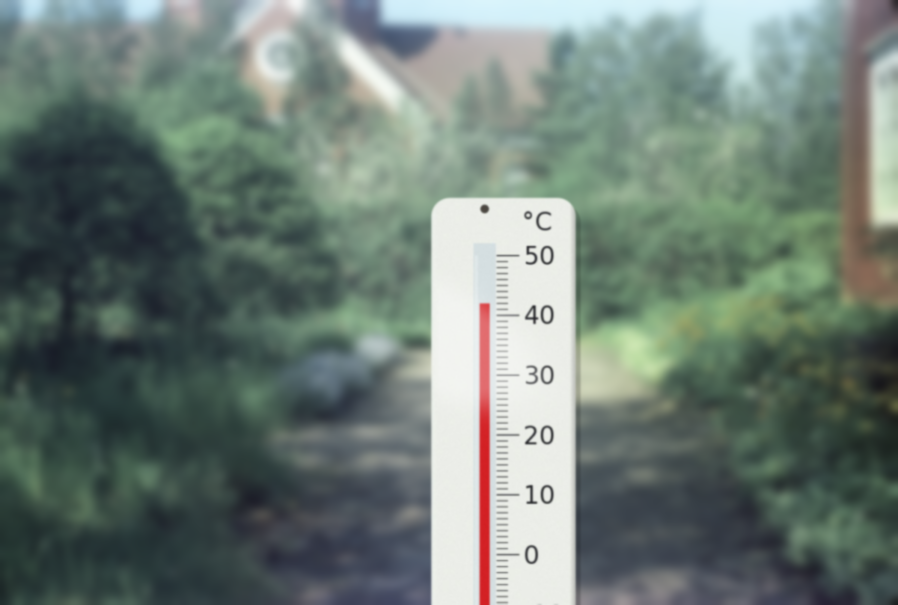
{"value": 42, "unit": "°C"}
